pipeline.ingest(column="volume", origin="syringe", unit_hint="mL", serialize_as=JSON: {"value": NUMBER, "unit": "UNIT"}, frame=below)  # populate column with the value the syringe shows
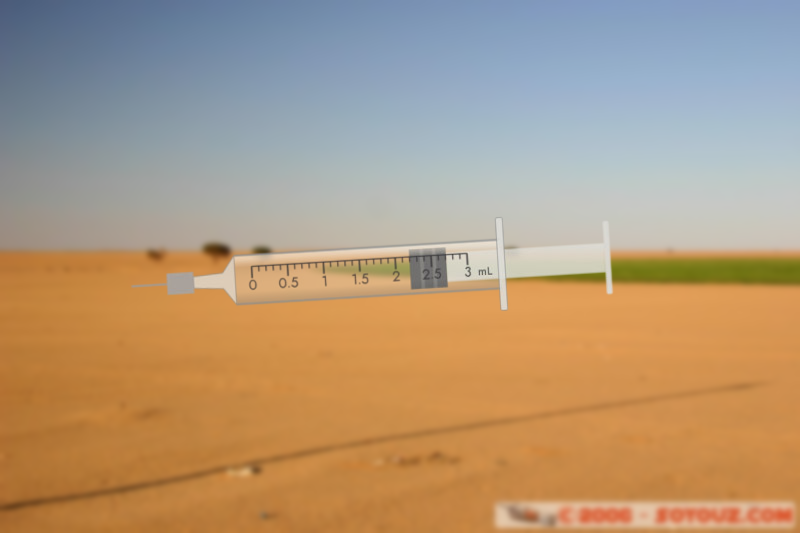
{"value": 2.2, "unit": "mL"}
